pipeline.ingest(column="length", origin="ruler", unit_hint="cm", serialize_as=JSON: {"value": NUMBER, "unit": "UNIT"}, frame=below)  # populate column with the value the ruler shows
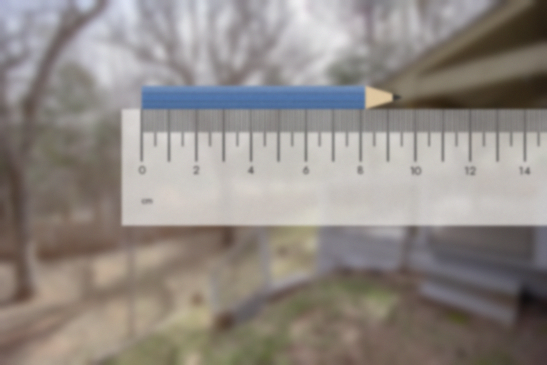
{"value": 9.5, "unit": "cm"}
